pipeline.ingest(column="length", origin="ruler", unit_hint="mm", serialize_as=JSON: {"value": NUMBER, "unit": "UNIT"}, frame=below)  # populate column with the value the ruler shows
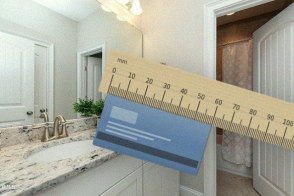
{"value": 60, "unit": "mm"}
